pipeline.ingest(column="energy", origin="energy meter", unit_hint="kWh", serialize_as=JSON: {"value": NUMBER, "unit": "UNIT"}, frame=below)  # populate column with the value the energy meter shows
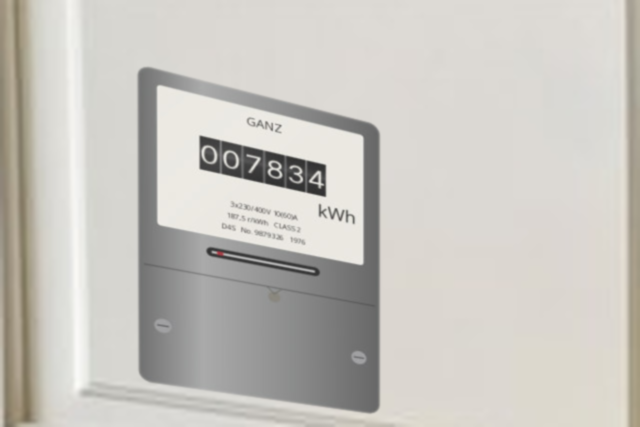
{"value": 7834, "unit": "kWh"}
